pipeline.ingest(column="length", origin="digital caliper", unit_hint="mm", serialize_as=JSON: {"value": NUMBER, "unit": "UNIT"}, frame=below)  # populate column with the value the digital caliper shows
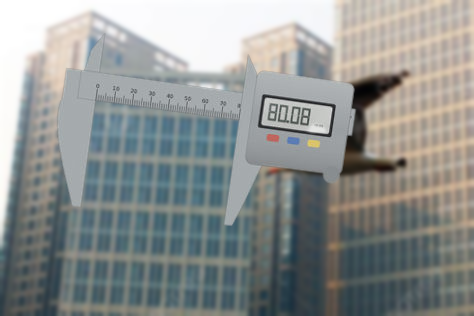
{"value": 80.08, "unit": "mm"}
